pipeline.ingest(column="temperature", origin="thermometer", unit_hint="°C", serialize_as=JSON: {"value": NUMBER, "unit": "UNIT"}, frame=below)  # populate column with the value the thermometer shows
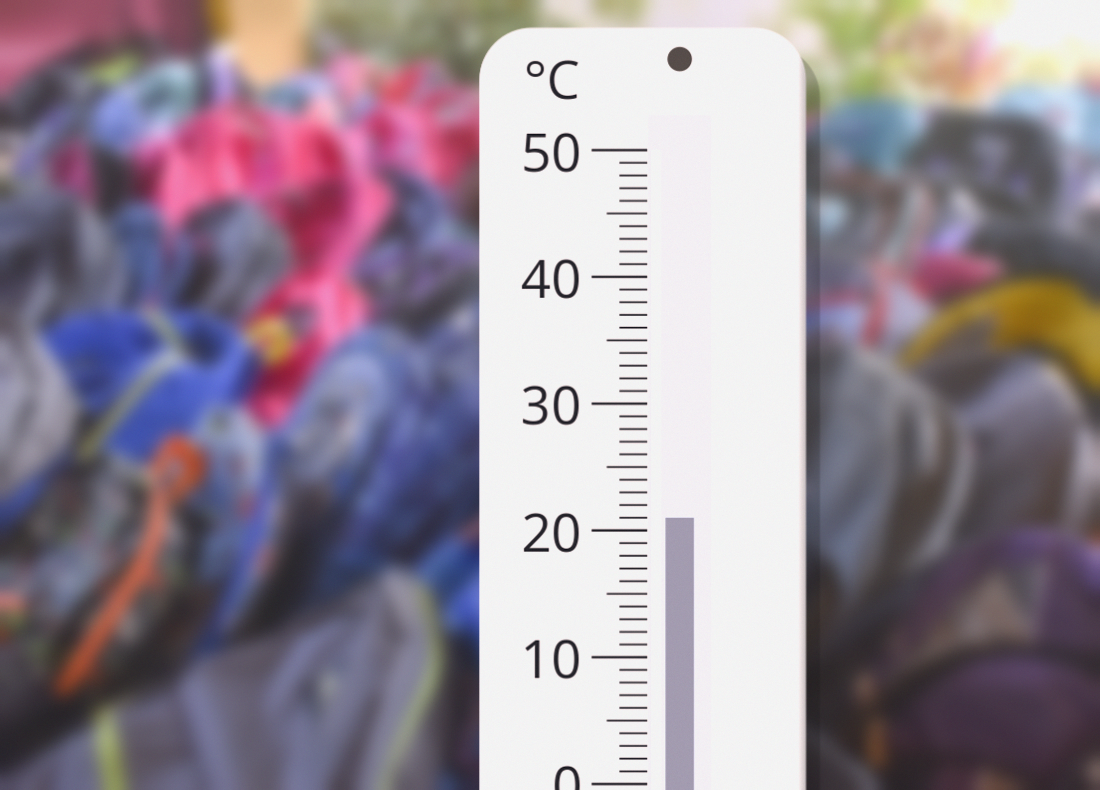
{"value": 21, "unit": "°C"}
